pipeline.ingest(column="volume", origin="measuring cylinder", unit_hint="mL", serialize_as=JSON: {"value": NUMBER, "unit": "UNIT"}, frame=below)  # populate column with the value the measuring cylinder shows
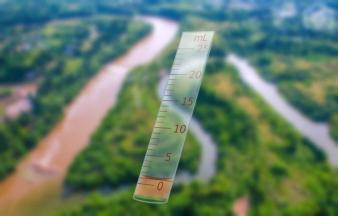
{"value": 1, "unit": "mL"}
